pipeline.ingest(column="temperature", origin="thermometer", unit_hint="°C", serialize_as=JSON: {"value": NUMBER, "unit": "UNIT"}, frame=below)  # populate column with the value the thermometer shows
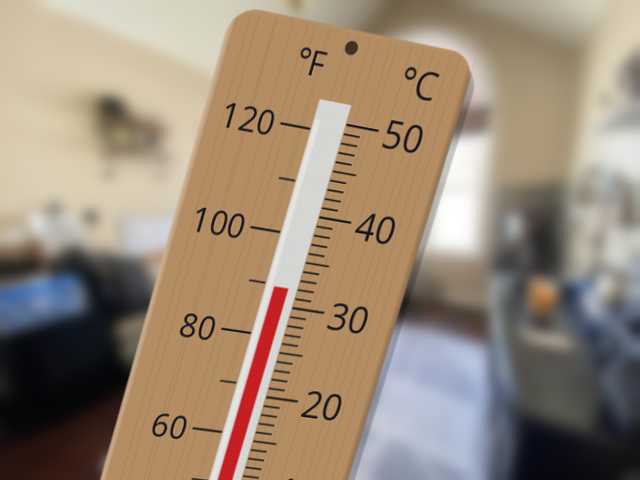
{"value": 32, "unit": "°C"}
